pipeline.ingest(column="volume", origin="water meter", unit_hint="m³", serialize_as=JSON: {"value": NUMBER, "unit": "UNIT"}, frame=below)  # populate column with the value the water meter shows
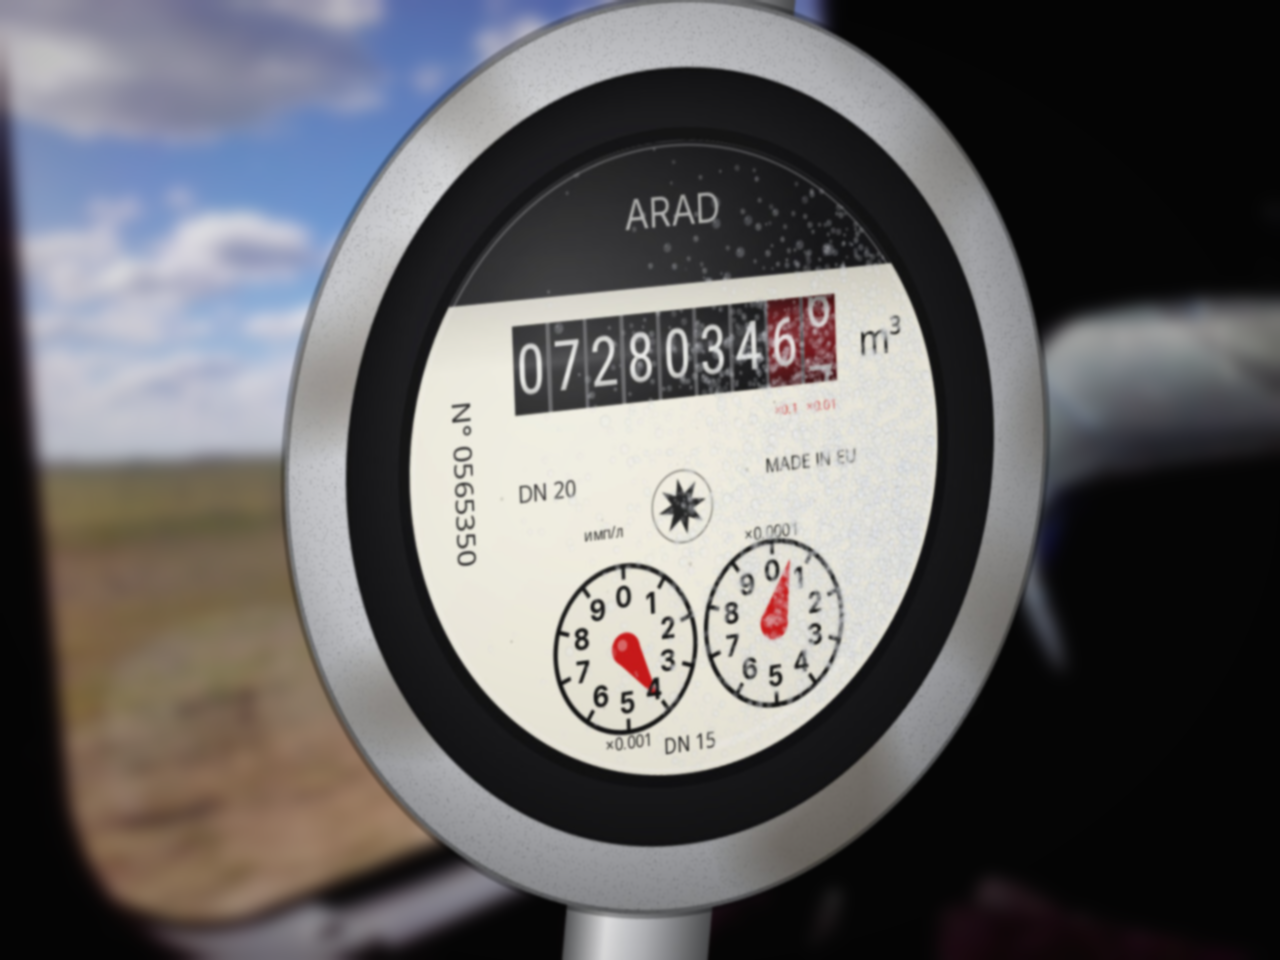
{"value": 728034.6640, "unit": "m³"}
